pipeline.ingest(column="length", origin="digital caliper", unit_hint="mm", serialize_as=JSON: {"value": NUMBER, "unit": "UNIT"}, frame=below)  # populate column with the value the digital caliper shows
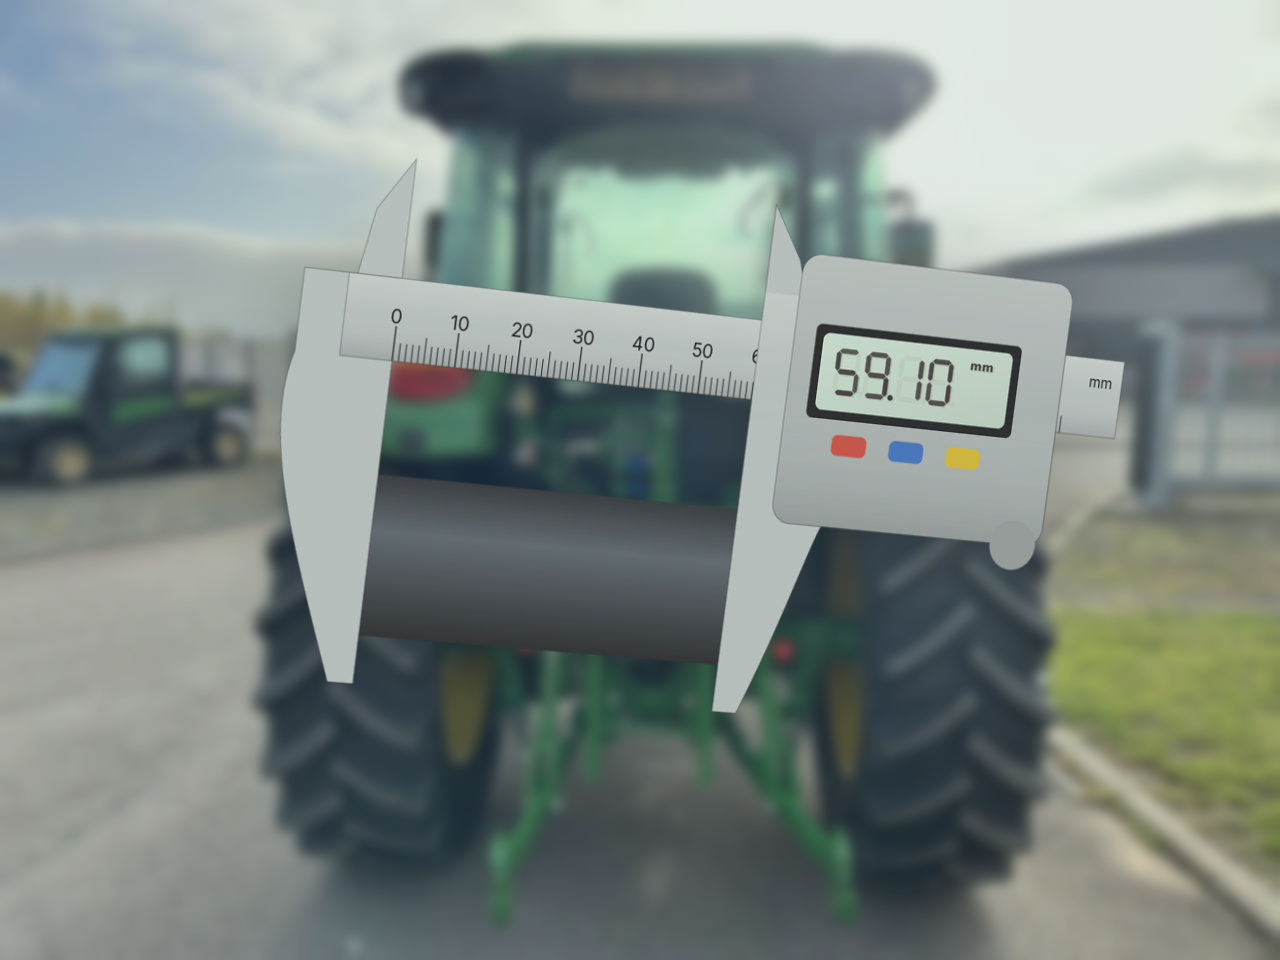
{"value": 59.10, "unit": "mm"}
